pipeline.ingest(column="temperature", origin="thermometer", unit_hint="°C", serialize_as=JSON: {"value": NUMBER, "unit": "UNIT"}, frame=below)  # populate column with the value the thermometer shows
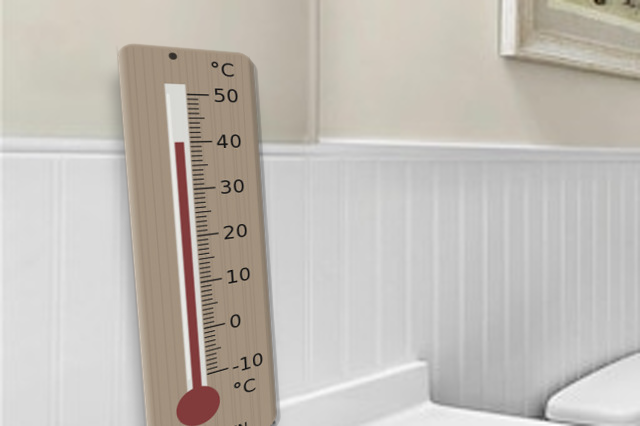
{"value": 40, "unit": "°C"}
